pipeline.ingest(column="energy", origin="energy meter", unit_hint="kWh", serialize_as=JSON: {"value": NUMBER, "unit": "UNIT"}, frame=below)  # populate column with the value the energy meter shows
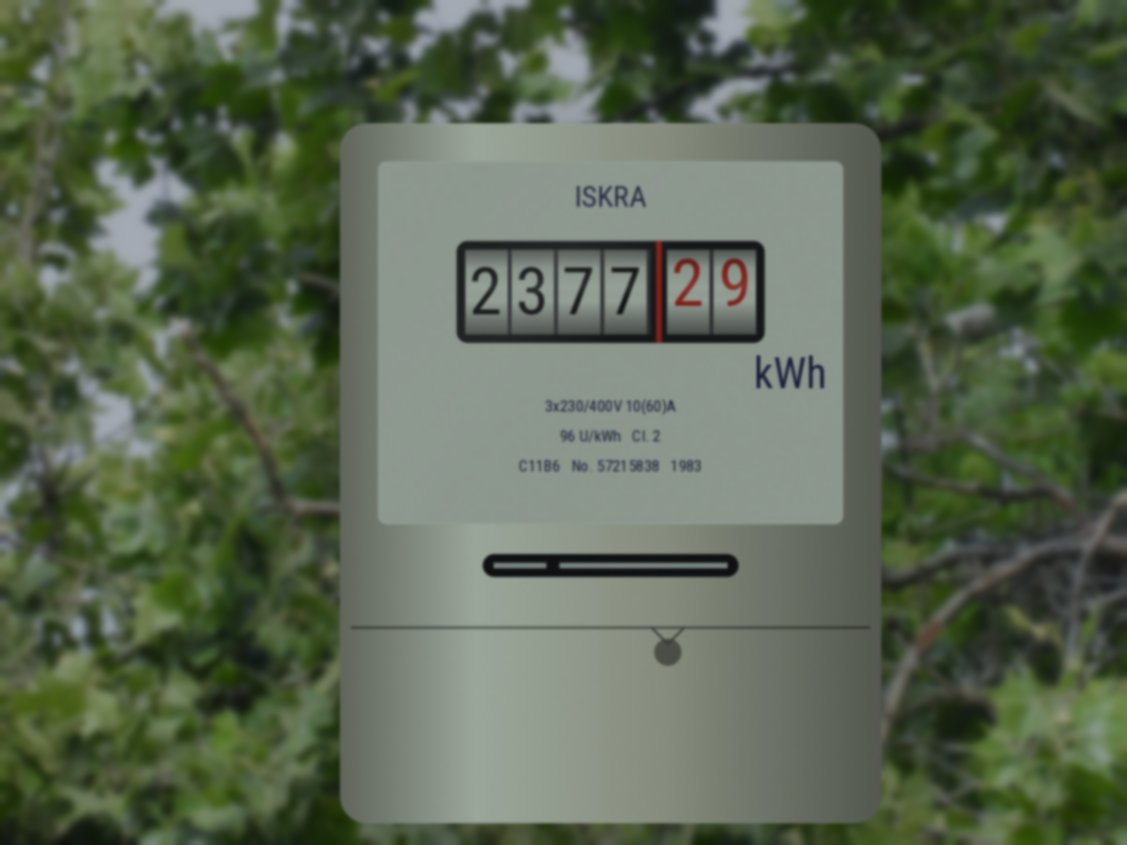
{"value": 2377.29, "unit": "kWh"}
